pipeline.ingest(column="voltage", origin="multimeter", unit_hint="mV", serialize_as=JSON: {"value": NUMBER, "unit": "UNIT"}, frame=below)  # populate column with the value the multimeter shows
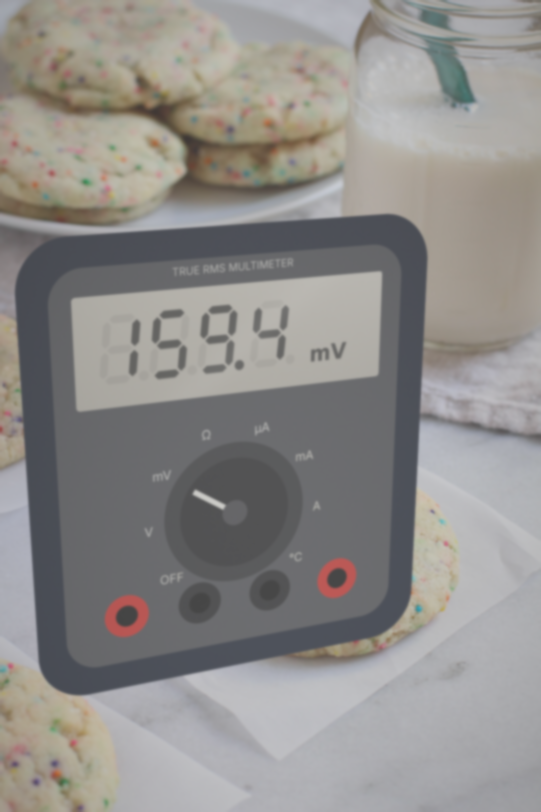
{"value": 159.4, "unit": "mV"}
